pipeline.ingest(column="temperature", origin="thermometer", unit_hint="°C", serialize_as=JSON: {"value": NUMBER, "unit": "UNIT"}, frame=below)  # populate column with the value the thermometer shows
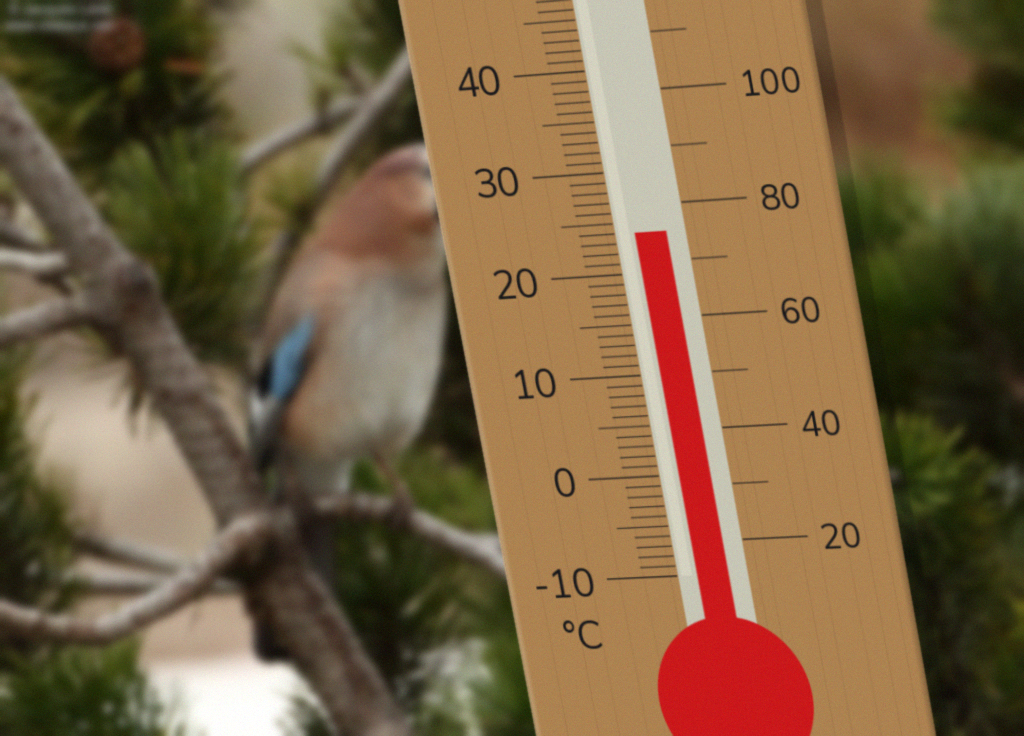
{"value": 24, "unit": "°C"}
